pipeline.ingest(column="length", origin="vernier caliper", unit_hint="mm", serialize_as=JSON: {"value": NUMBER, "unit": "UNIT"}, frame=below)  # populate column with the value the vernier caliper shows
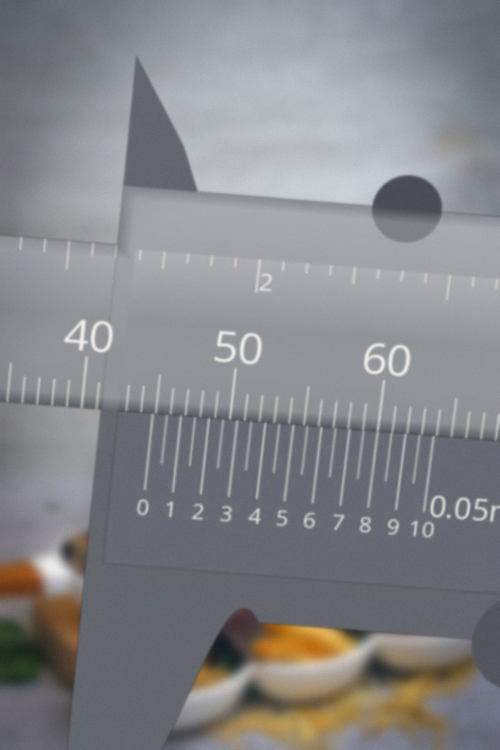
{"value": 44.8, "unit": "mm"}
